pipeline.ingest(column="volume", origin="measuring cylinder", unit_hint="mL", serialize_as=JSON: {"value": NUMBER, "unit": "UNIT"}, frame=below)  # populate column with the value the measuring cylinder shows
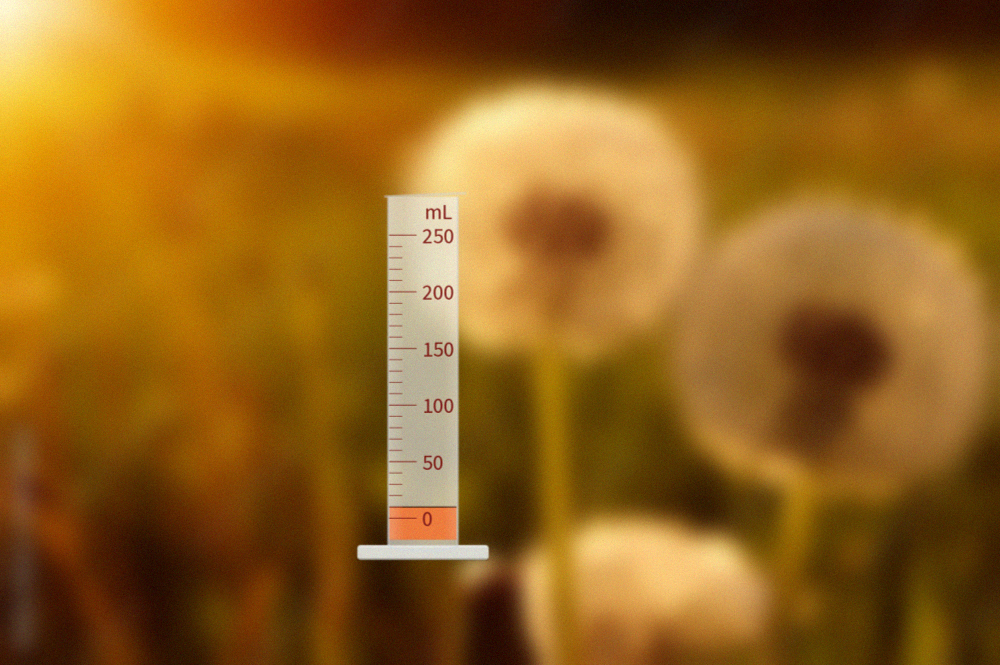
{"value": 10, "unit": "mL"}
